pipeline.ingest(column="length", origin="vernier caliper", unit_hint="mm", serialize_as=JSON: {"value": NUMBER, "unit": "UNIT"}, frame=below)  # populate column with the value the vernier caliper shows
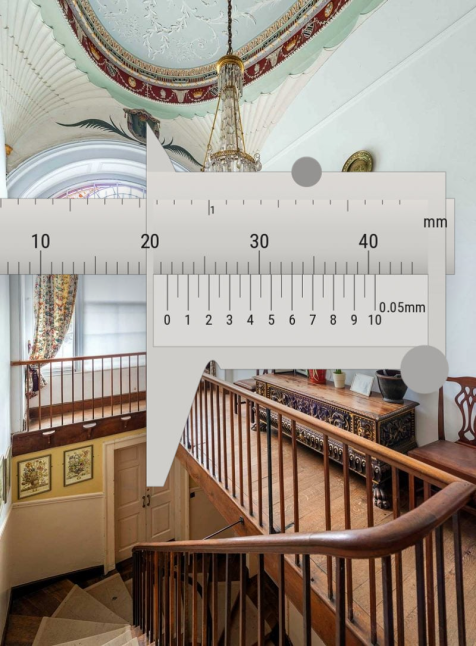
{"value": 21.6, "unit": "mm"}
